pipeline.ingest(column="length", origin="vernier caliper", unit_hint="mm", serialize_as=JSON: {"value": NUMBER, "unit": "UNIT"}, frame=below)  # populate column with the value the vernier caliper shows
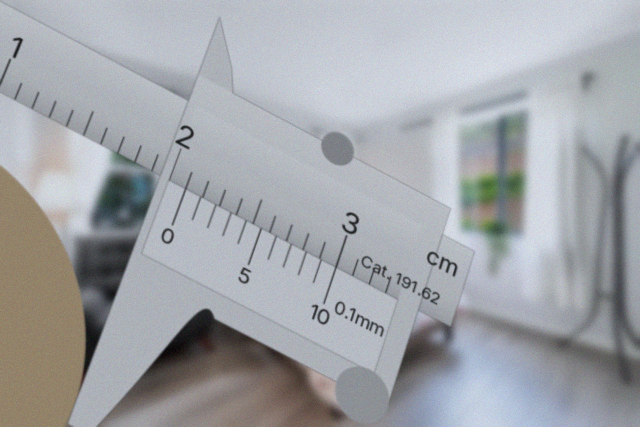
{"value": 21.0, "unit": "mm"}
